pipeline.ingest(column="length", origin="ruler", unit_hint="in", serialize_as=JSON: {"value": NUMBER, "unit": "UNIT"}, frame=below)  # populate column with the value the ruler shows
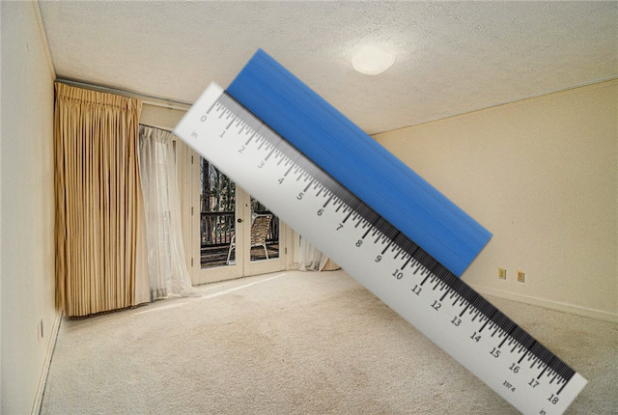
{"value": 12, "unit": "in"}
